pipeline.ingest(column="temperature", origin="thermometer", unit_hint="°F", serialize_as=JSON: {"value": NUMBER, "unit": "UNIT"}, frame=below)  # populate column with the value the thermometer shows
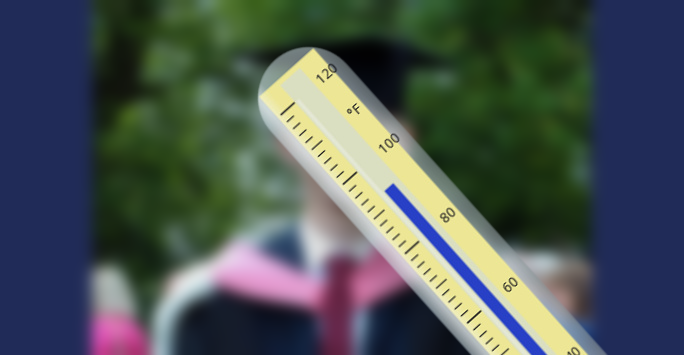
{"value": 93, "unit": "°F"}
